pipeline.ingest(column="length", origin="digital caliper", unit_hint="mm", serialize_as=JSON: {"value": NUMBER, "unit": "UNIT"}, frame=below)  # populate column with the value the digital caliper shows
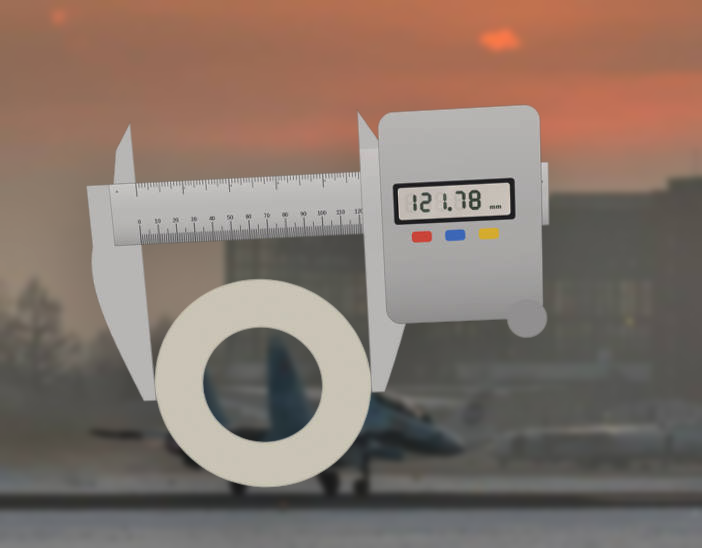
{"value": 121.78, "unit": "mm"}
